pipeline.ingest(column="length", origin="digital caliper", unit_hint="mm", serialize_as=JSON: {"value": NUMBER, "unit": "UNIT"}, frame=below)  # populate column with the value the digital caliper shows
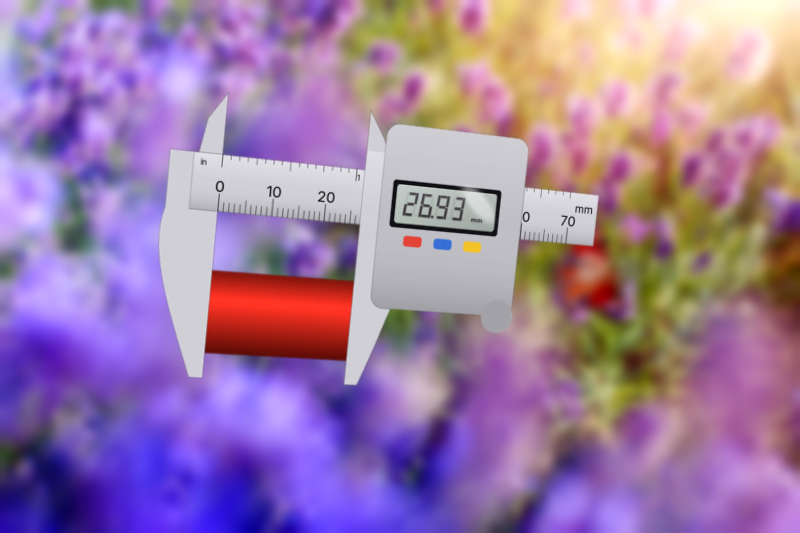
{"value": 26.93, "unit": "mm"}
